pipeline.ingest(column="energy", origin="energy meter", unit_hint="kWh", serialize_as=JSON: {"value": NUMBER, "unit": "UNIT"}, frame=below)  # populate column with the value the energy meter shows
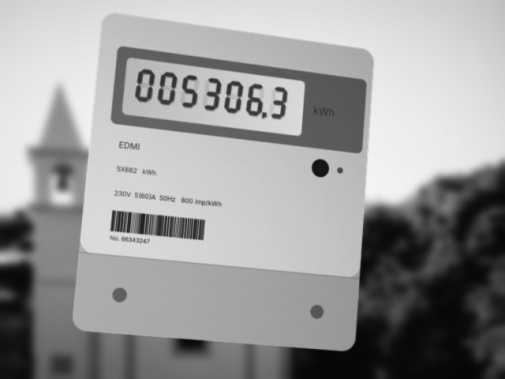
{"value": 5306.3, "unit": "kWh"}
